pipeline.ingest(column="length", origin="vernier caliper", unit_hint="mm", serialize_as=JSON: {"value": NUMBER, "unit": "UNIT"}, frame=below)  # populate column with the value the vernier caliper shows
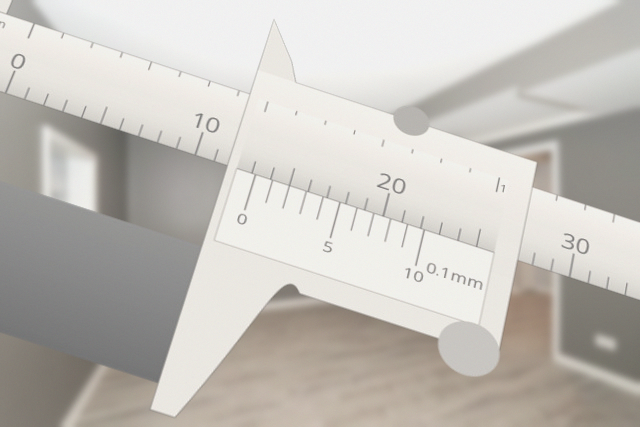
{"value": 13.2, "unit": "mm"}
